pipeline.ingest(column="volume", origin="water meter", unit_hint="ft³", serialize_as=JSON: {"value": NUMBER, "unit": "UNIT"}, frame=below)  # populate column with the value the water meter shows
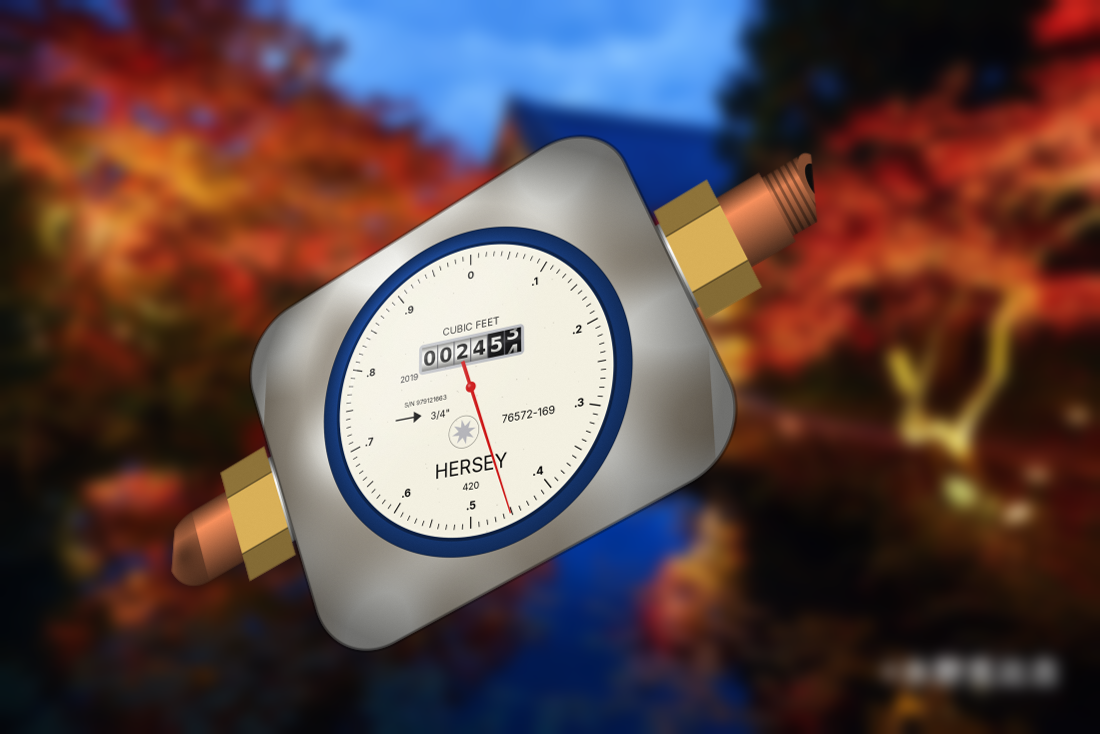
{"value": 2453.45, "unit": "ft³"}
